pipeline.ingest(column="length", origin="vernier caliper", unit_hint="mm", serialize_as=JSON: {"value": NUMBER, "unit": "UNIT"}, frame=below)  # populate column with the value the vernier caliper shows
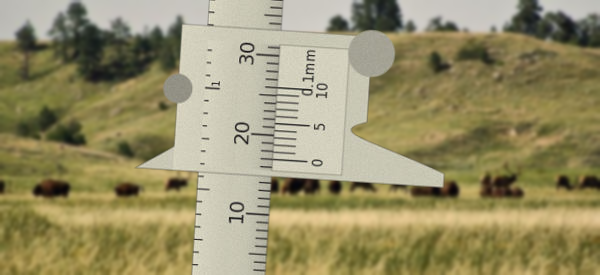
{"value": 17.0, "unit": "mm"}
